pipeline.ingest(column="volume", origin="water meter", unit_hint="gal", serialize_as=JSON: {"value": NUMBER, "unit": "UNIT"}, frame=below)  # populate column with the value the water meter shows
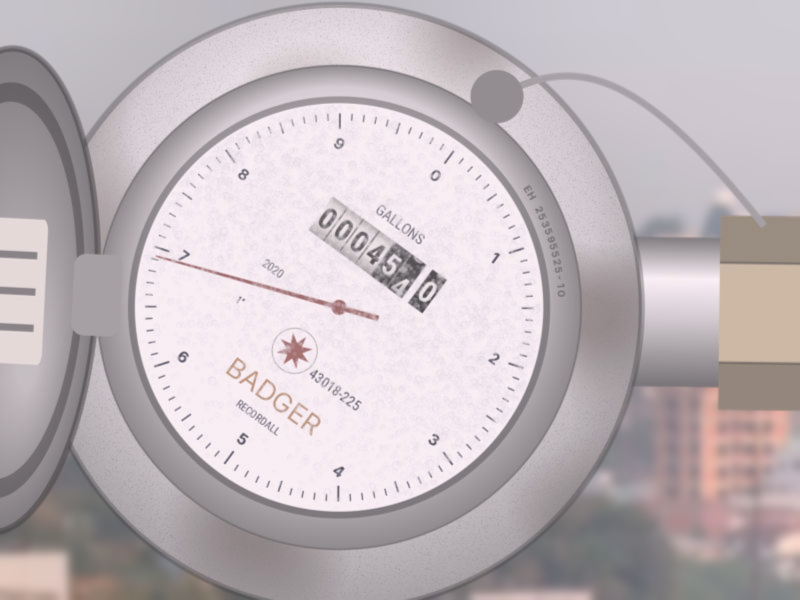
{"value": 4536.9, "unit": "gal"}
